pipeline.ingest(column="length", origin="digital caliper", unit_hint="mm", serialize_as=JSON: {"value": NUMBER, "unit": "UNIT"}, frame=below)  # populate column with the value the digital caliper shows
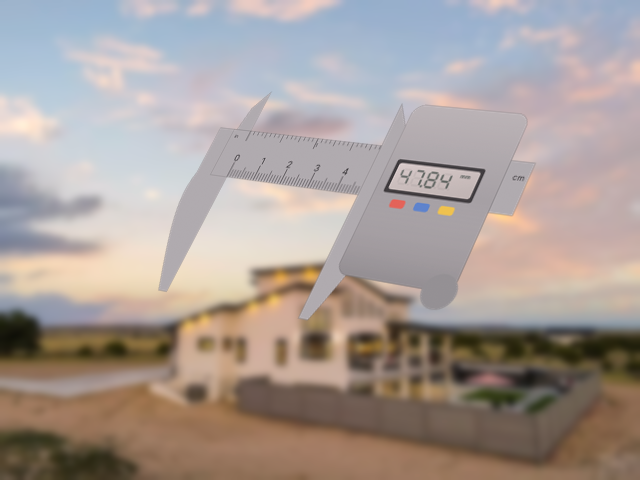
{"value": 47.84, "unit": "mm"}
